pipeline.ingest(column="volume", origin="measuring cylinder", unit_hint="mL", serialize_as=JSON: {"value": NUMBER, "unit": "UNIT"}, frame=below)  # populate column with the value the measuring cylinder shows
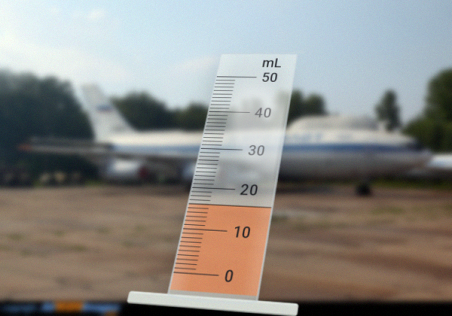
{"value": 16, "unit": "mL"}
